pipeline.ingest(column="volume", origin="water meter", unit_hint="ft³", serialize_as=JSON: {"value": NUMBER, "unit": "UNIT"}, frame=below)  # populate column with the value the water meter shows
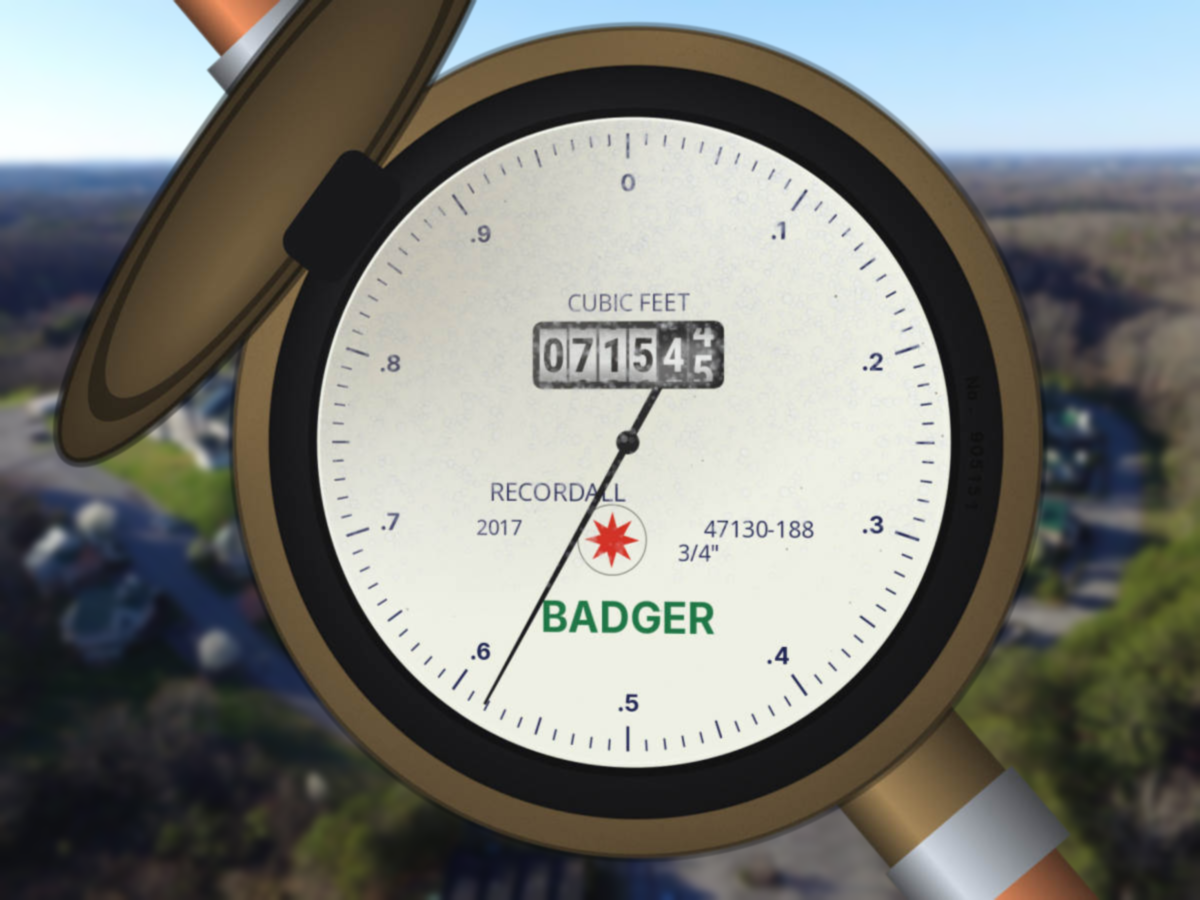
{"value": 71544.58, "unit": "ft³"}
